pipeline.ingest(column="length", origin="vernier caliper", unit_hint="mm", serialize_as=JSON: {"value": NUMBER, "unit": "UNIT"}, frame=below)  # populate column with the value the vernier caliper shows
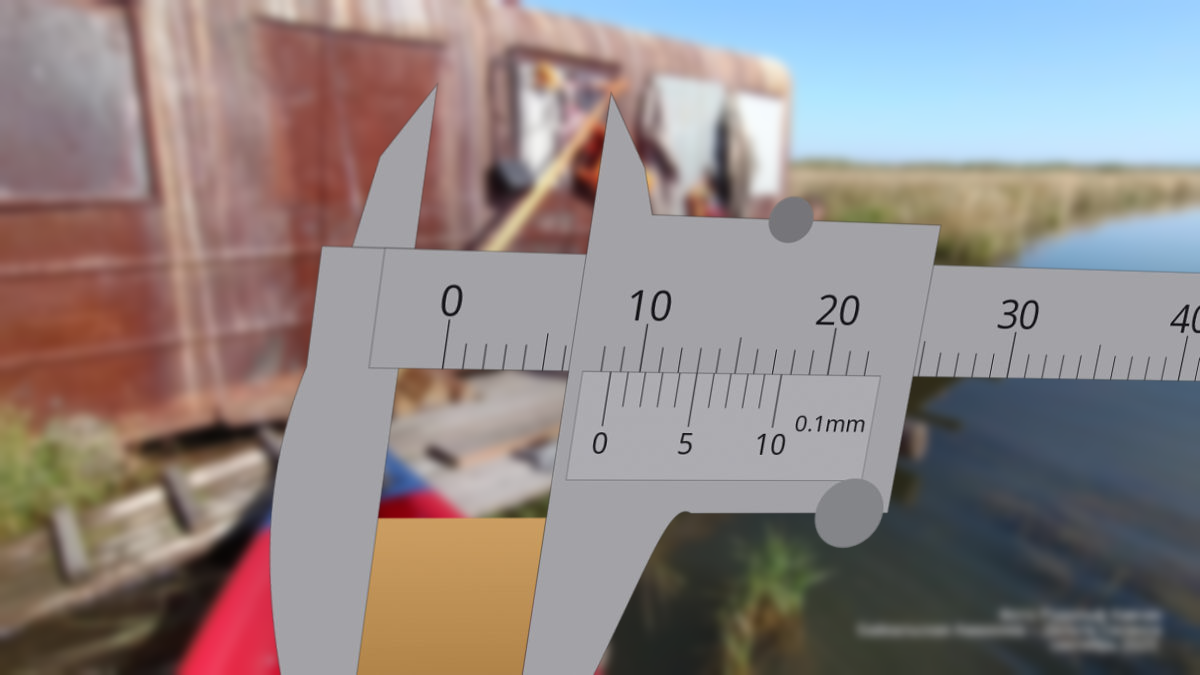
{"value": 8.5, "unit": "mm"}
